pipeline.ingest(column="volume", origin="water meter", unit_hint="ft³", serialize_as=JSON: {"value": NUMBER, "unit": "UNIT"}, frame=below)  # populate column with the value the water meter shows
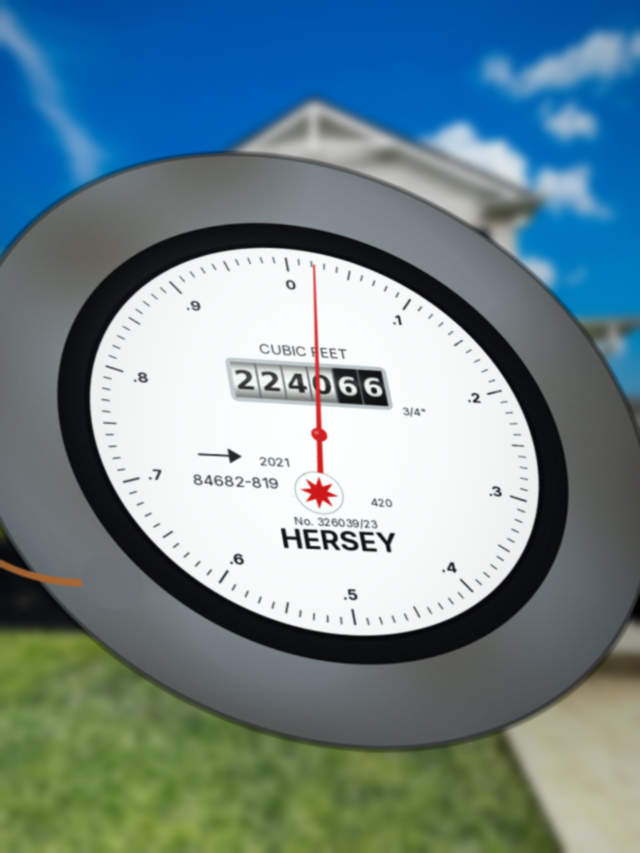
{"value": 224066.02, "unit": "ft³"}
